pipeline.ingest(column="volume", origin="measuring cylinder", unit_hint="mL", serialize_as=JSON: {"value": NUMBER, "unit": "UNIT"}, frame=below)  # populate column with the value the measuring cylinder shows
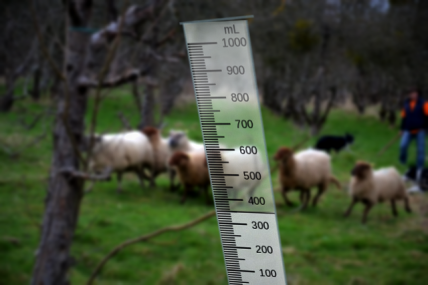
{"value": 350, "unit": "mL"}
